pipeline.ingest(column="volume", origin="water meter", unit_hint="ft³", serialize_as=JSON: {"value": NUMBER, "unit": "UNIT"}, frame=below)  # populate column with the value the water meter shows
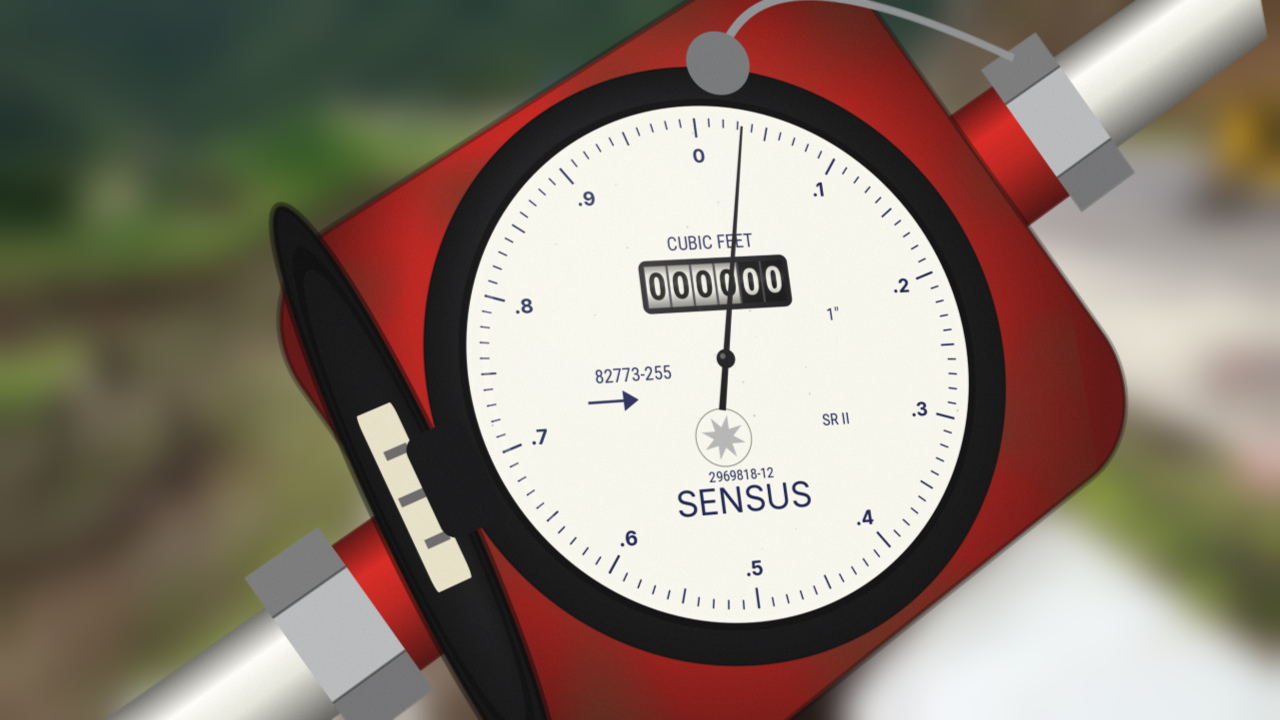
{"value": 0.03, "unit": "ft³"}
